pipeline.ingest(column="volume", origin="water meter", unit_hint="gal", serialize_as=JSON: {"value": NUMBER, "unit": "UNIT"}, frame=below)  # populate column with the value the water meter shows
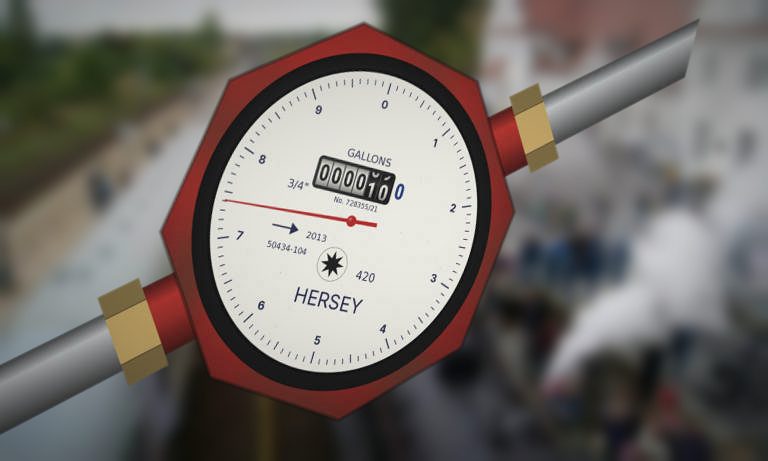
{"value": 97.4, "unit": "gal"}
